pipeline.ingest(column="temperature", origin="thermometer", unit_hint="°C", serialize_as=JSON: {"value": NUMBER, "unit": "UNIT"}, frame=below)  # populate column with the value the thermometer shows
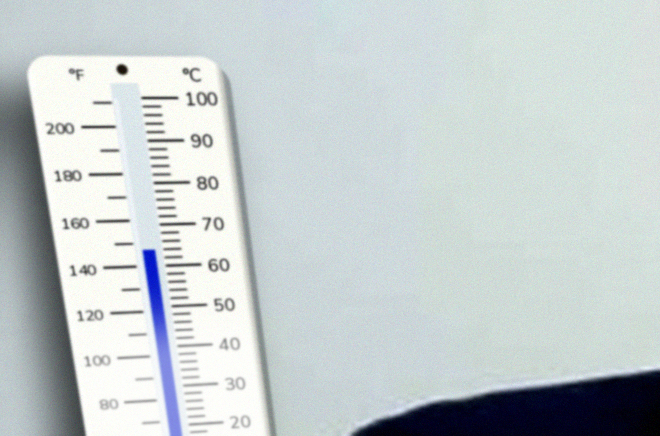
{"value": 64, "unit": "°C"}
